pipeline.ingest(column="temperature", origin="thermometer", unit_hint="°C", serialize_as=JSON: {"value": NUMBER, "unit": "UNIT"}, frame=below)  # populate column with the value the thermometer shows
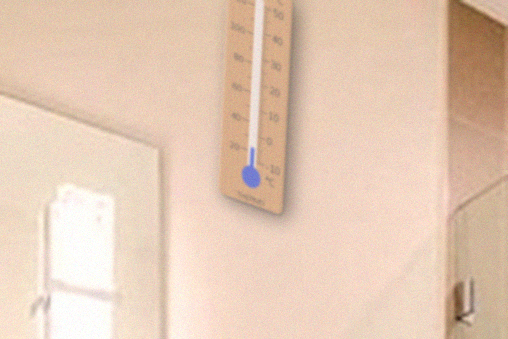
{"value": -5, "unit": "°C"}
